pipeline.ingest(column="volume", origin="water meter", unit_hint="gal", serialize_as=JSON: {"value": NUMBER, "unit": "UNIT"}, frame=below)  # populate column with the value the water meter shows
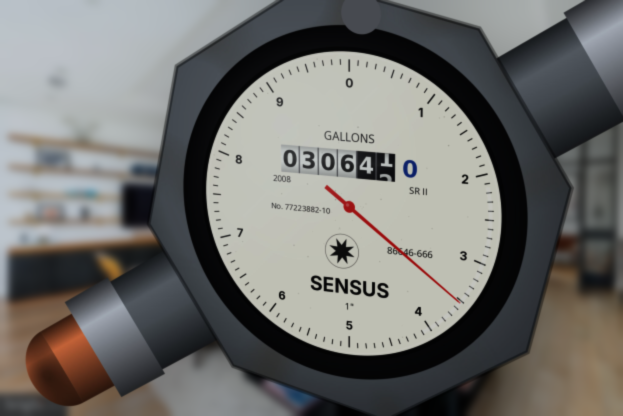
{"value": 306413.5, "unit": "gal"}
